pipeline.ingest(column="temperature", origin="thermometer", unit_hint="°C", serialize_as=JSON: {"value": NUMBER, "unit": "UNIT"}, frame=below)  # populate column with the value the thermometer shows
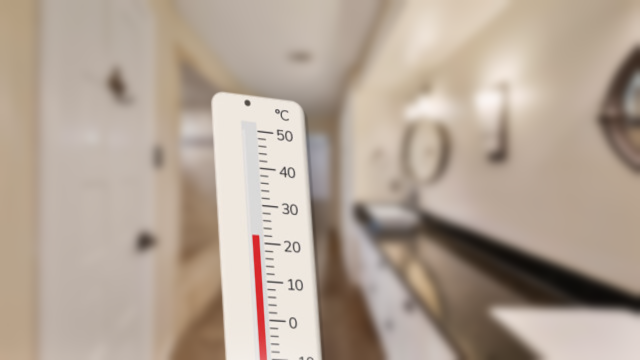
{"value": 22, "unit": "°C"}
